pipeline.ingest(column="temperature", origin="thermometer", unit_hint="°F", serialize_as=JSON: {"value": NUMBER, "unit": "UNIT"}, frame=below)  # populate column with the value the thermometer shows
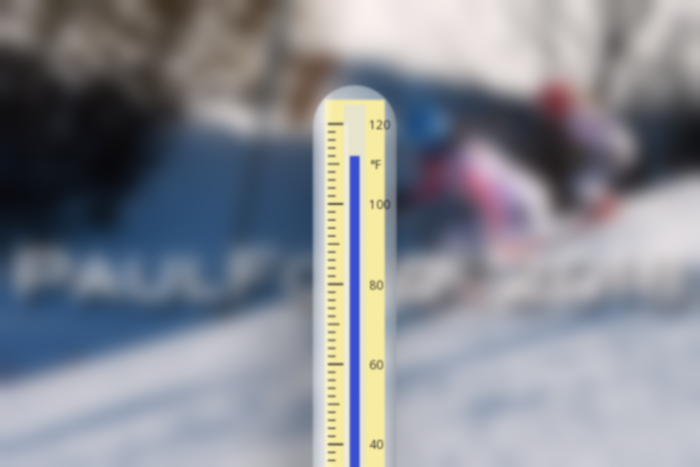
{"value": 112, "unit": "°F"}
